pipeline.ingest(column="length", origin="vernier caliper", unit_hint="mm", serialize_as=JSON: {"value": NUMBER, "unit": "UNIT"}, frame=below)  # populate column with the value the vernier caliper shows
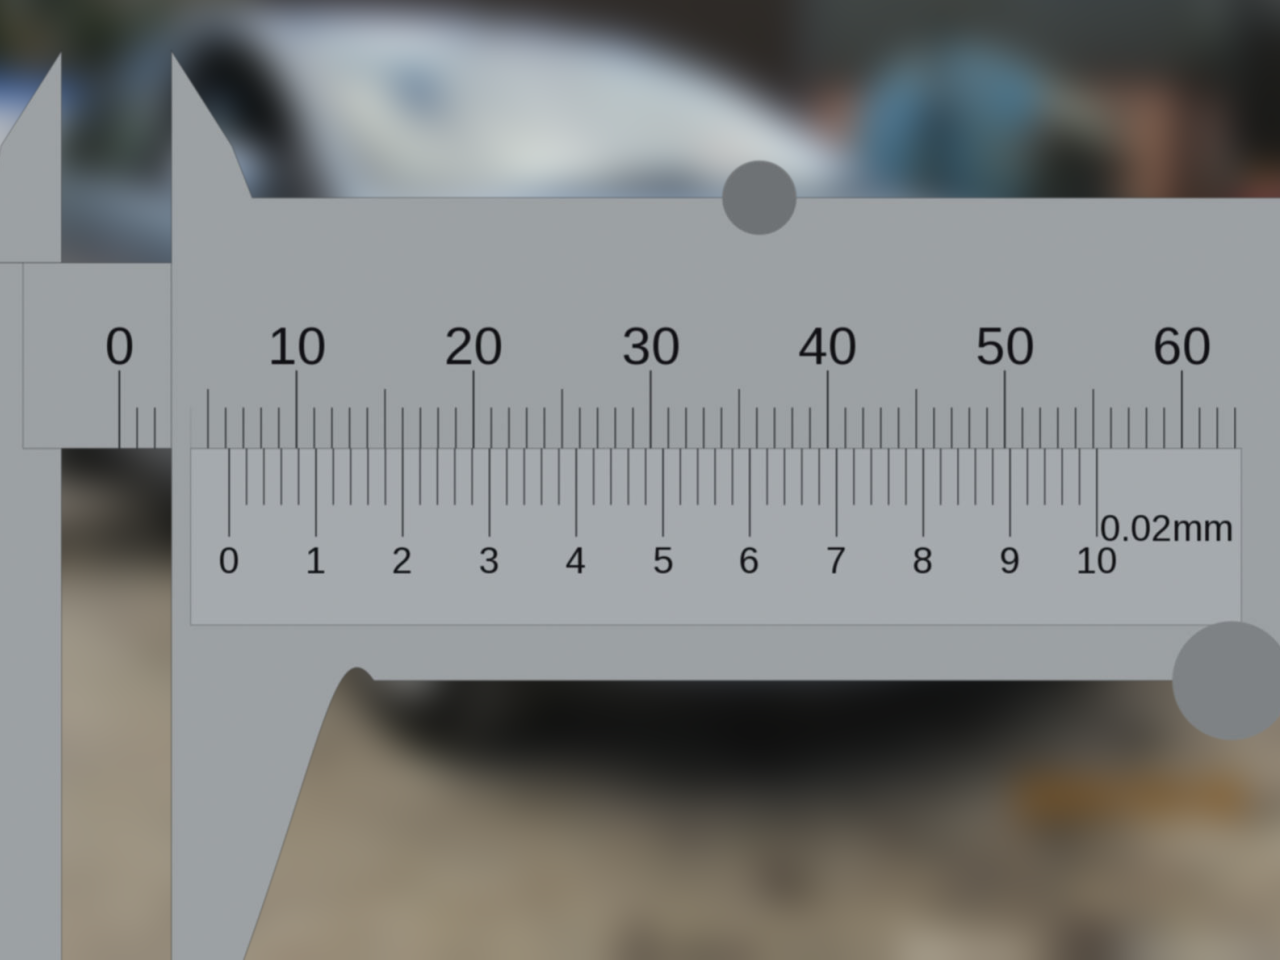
{"value": 6.2, "unit": "mm"}
